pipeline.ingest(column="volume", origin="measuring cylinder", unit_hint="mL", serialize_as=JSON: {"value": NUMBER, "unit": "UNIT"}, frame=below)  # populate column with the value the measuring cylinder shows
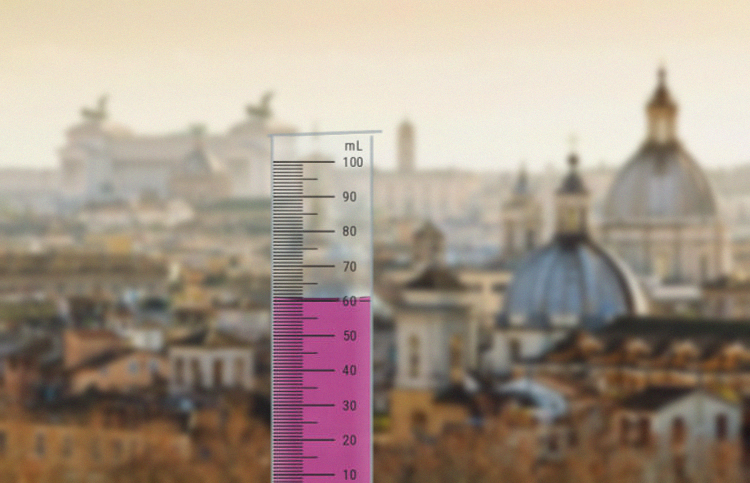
{"value": 60, "unit": "mL"}
